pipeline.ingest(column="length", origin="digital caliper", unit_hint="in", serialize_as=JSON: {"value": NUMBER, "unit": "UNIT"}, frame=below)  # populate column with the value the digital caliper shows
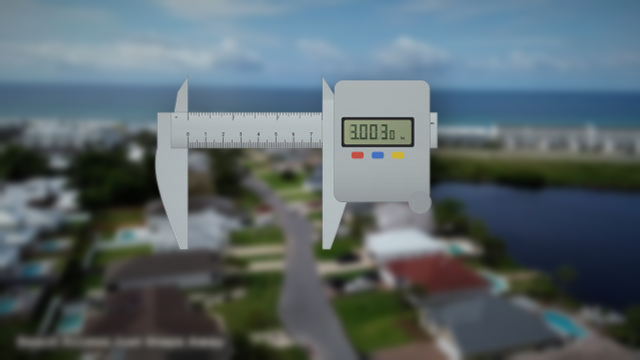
{"value": 3.0030, "unit": "in"}
